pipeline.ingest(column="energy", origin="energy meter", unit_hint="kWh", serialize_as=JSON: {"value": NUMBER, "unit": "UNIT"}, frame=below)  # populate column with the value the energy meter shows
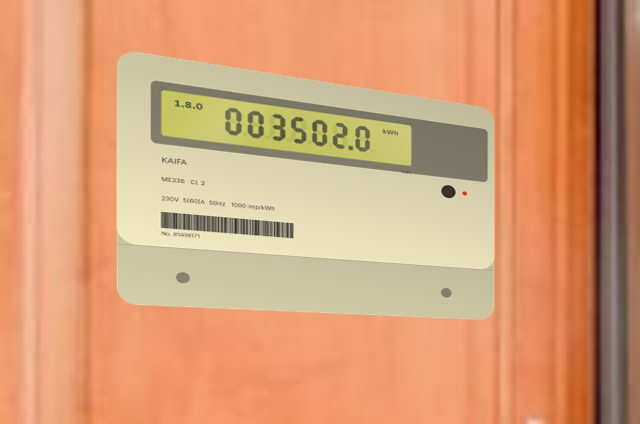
{"value": 3502.0, "unit": "kWh"}
